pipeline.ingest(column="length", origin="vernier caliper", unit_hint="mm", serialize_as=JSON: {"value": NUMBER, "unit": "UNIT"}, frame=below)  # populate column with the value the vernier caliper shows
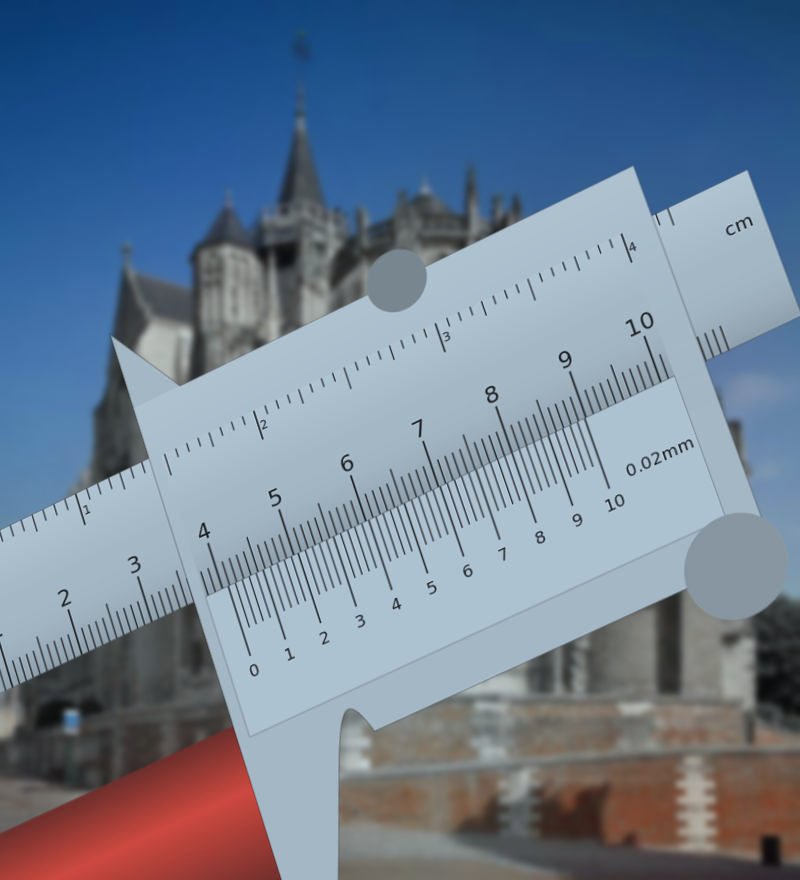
{"value": 40.8, "unit": "mm"}
